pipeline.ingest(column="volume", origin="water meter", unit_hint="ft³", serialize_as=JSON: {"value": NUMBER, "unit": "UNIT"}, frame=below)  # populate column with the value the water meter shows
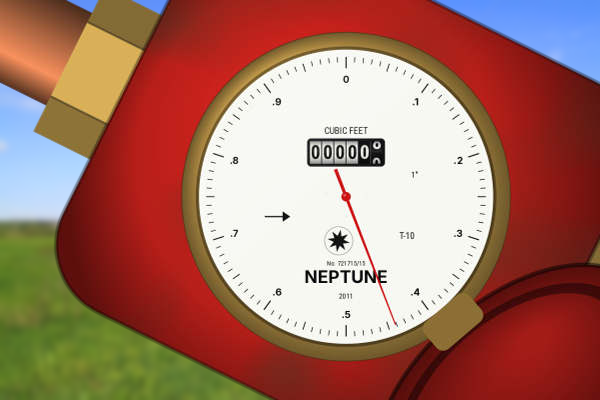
{"value": 8.44, "unit": "ft³"}
